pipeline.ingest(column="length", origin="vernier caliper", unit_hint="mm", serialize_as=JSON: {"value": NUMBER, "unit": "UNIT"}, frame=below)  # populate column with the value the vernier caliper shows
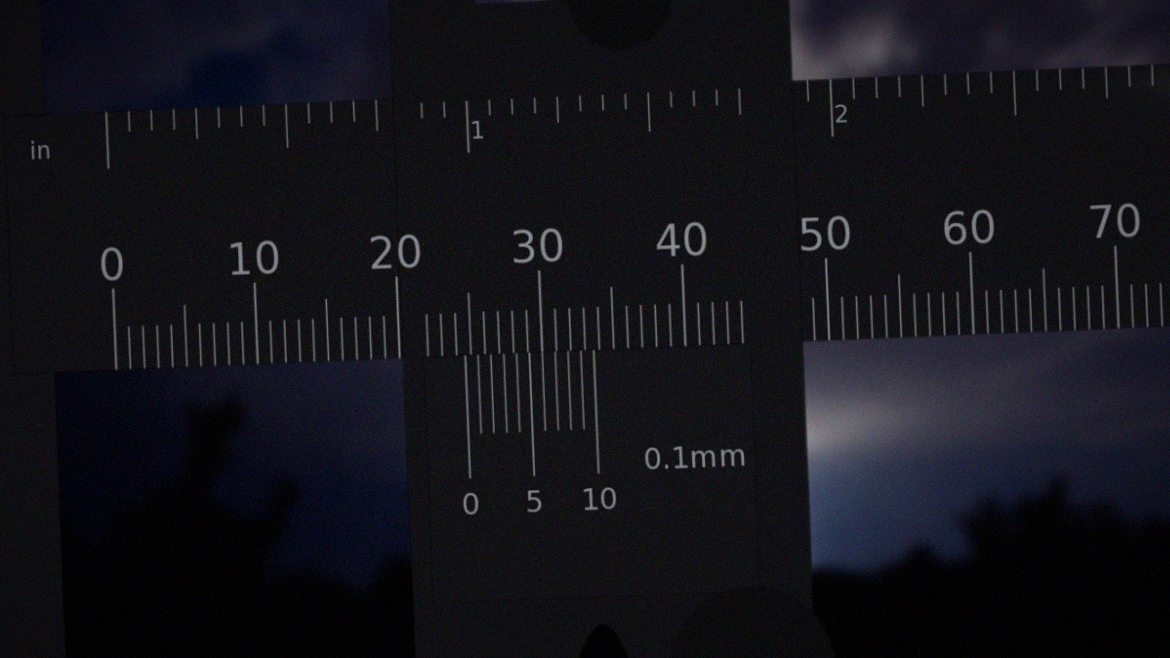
{"value": 24.6, "unit": "mm"}
